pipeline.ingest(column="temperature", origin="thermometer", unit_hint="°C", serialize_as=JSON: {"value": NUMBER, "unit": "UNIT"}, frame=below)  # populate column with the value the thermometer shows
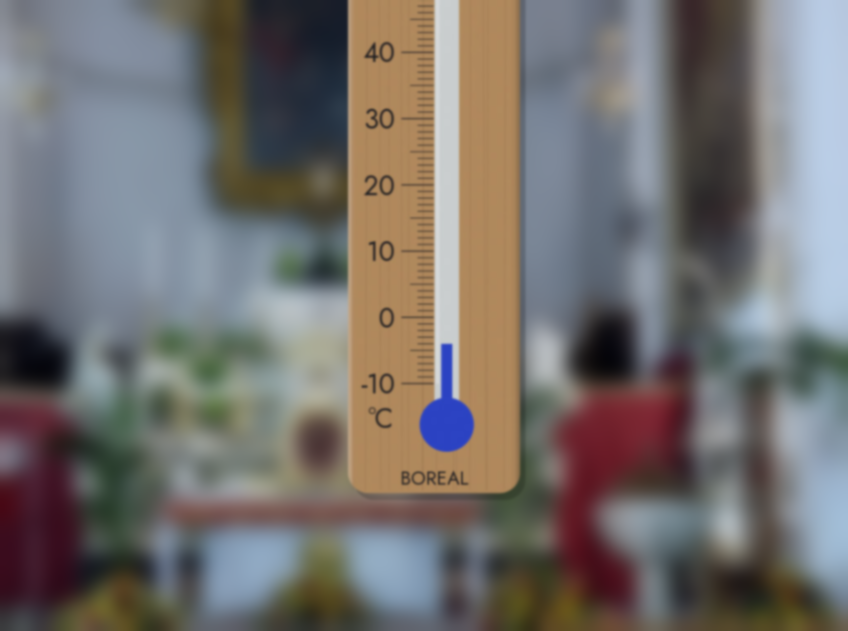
{"value": -4, "unit": "°C"}
